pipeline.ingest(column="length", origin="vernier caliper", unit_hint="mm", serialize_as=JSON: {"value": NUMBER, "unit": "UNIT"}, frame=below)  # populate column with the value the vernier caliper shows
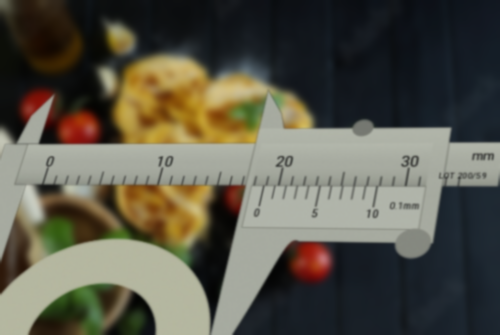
{"value": 18.8, "unit": "mm"}
